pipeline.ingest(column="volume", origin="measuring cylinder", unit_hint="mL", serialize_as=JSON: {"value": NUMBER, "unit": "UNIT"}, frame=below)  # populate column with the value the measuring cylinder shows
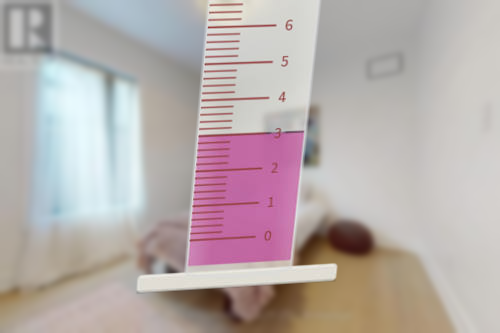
{"value": 3, "unit": "mL"}
